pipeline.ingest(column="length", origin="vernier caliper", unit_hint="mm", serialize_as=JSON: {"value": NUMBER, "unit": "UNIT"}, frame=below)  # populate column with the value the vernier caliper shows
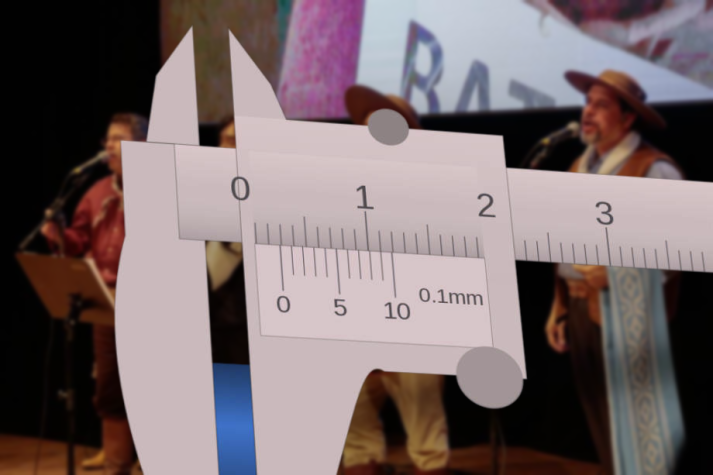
{"value": 2.9, "unit": "mm"}
